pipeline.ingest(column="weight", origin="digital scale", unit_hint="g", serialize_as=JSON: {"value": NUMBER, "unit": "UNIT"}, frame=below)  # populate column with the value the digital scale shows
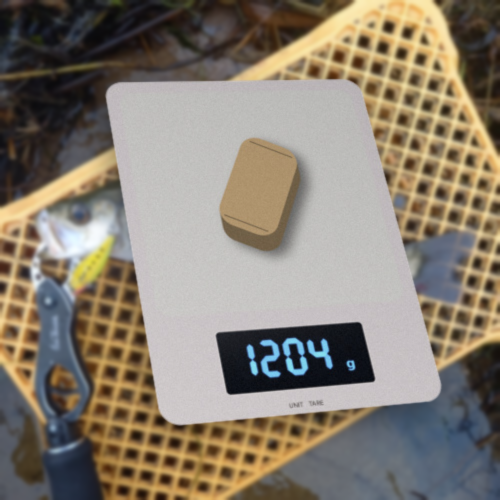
{"value": 1204, "unit": "g"}
